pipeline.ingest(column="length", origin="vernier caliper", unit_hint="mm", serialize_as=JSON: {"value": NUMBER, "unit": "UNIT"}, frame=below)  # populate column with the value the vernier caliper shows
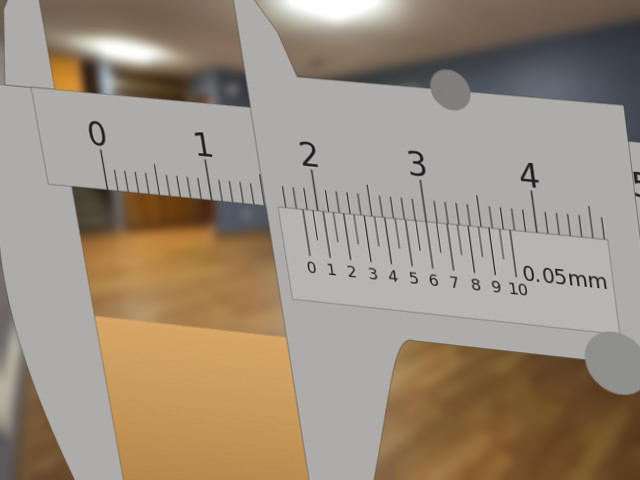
{"value": 18.6, "unit": "mm"}
